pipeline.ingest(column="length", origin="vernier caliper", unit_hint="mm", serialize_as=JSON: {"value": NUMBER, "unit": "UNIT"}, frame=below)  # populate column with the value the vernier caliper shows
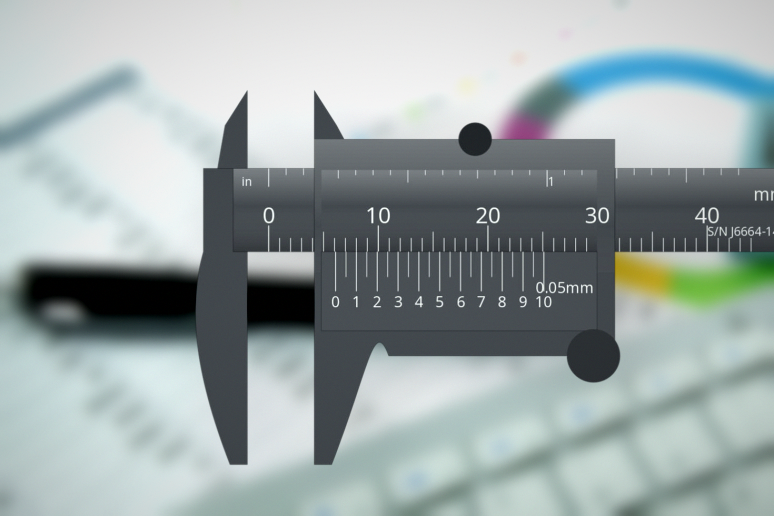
{"value": 6.1, "unit": "mm"}
